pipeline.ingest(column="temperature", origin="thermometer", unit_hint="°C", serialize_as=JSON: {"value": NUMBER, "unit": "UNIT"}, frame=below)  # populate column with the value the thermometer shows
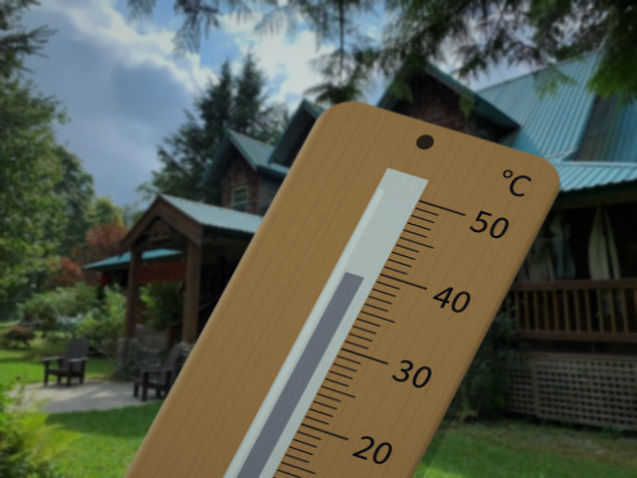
{"value": 39, "unit": "°C"}
